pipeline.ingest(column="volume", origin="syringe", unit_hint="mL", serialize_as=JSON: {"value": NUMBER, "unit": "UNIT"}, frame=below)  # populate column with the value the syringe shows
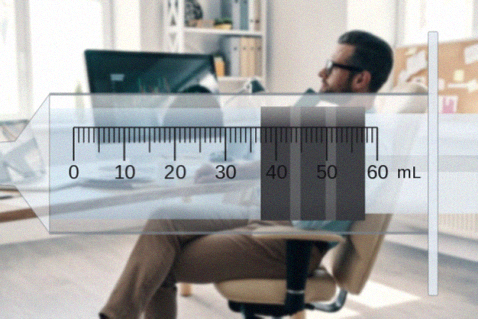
{"value": 37, "unit": "mL"}
